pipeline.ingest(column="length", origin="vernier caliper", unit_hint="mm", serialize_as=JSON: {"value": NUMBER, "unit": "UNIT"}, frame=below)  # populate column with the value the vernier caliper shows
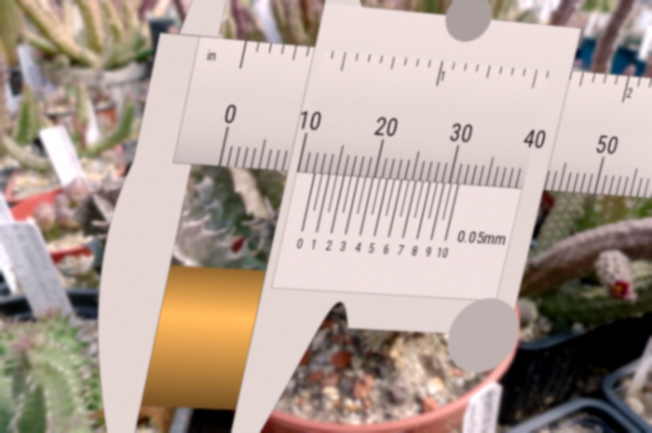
{"value": 12.2, "unit": "mm"}
